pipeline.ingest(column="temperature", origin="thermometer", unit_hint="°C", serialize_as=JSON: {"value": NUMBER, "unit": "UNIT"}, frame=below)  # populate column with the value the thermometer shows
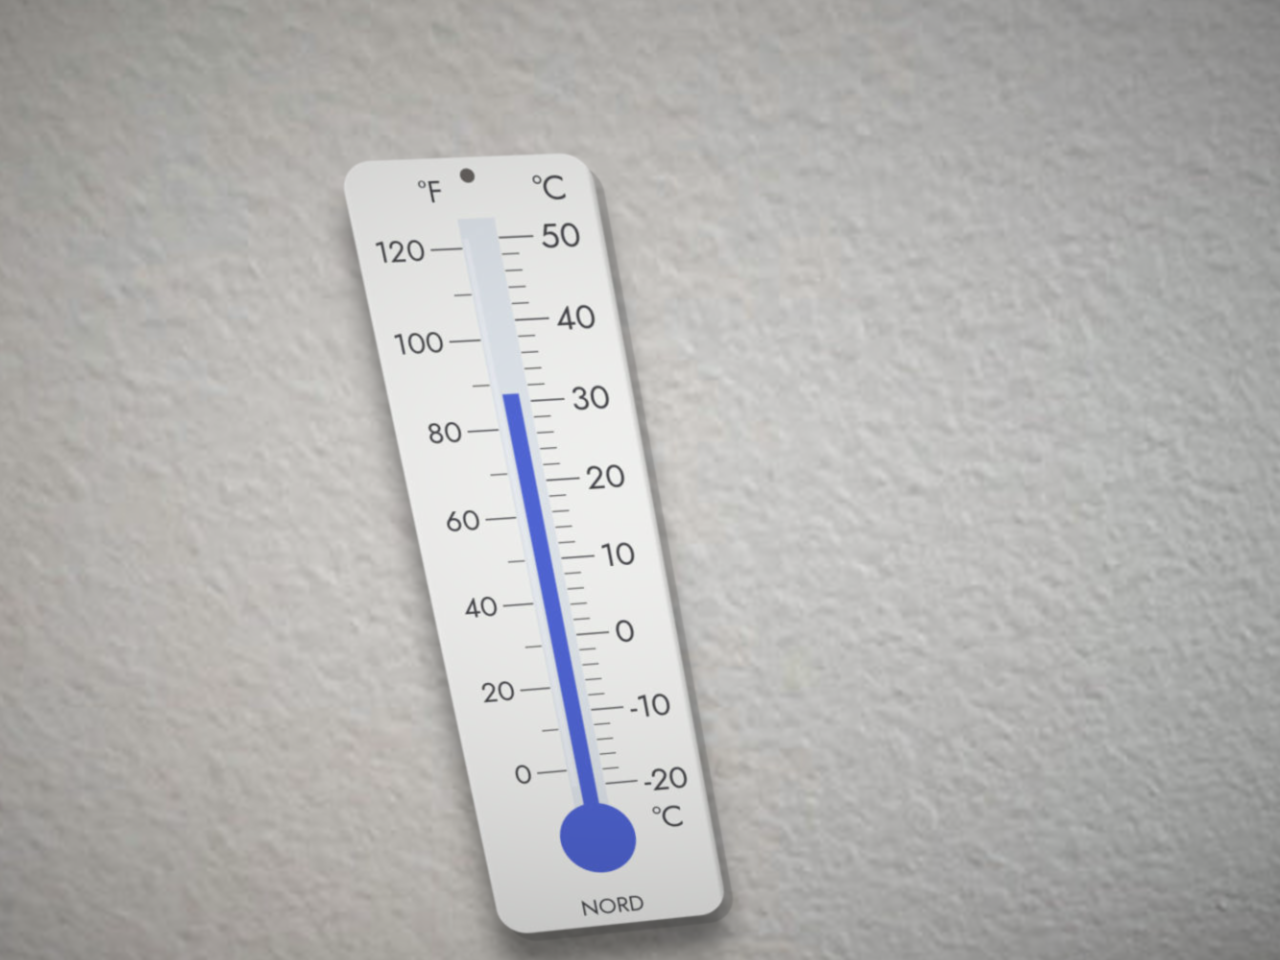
{"value": 31, "unit": "°C"}
